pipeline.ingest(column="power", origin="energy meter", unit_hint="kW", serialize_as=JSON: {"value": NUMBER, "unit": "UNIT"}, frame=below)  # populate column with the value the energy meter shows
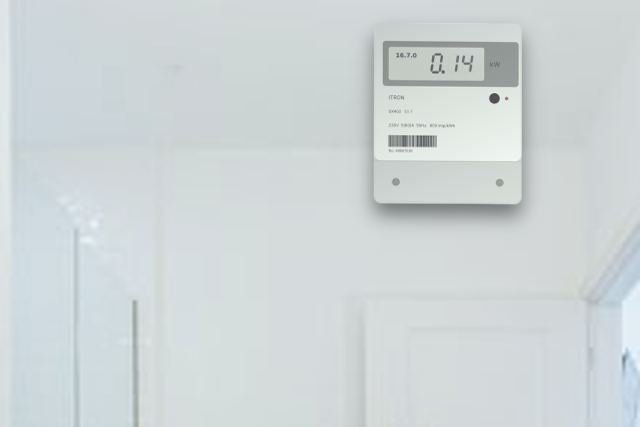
{"value": 0.14, "unit": "kW"}
